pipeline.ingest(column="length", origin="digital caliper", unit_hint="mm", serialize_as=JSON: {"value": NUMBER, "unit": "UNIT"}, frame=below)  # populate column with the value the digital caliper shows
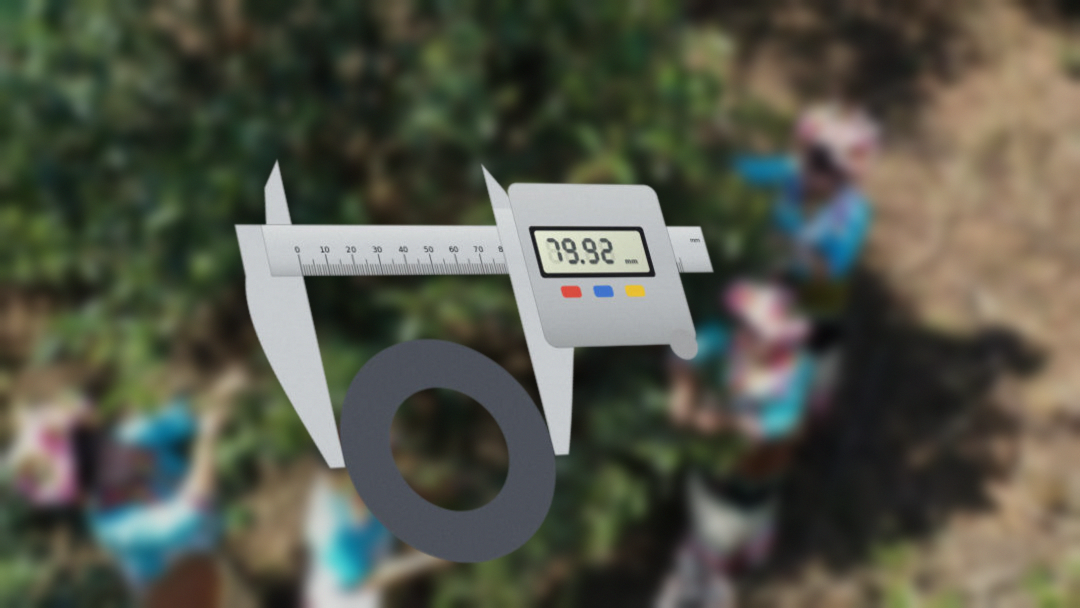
{"value": 79.92, "unit": "mm"}
